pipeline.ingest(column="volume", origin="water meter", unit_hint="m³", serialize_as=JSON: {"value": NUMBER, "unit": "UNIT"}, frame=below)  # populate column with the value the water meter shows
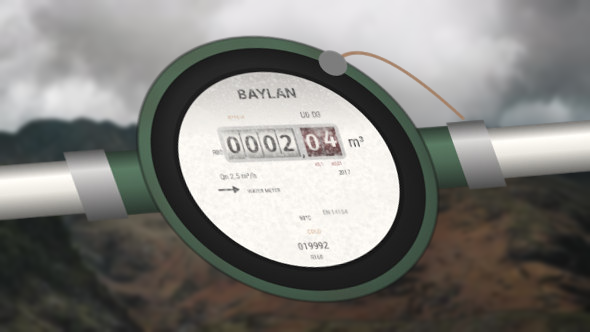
{"value": 2.04, "unit": "m³"}
